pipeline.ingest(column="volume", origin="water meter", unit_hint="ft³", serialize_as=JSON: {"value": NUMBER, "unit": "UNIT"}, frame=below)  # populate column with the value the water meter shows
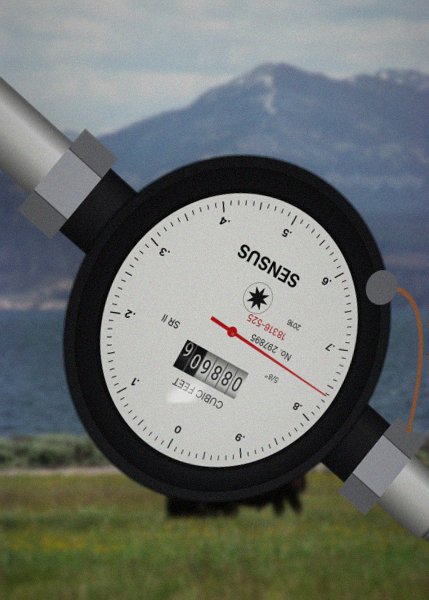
{"value": 88605.76, "unit": "ft³"}
